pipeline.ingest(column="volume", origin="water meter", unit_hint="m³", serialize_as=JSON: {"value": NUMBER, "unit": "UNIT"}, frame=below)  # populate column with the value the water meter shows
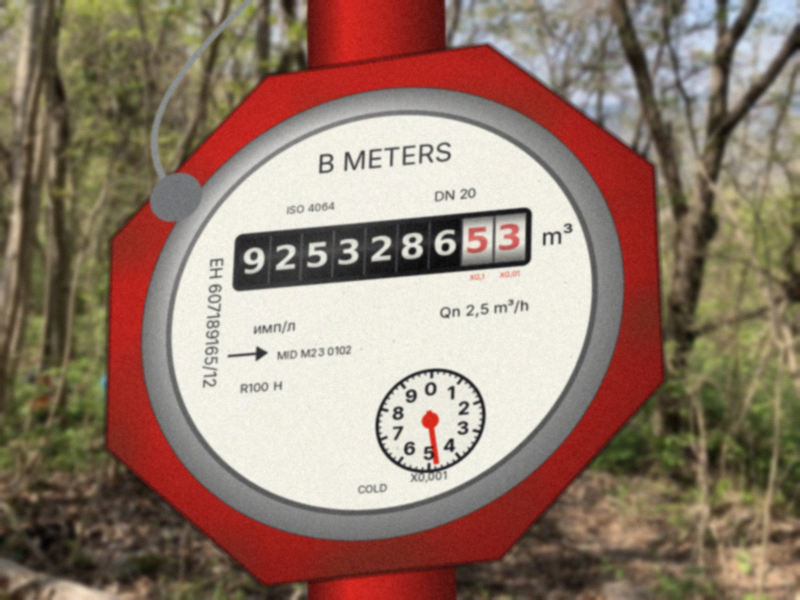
{"value": 9253286.534, "unit": "m³"}
